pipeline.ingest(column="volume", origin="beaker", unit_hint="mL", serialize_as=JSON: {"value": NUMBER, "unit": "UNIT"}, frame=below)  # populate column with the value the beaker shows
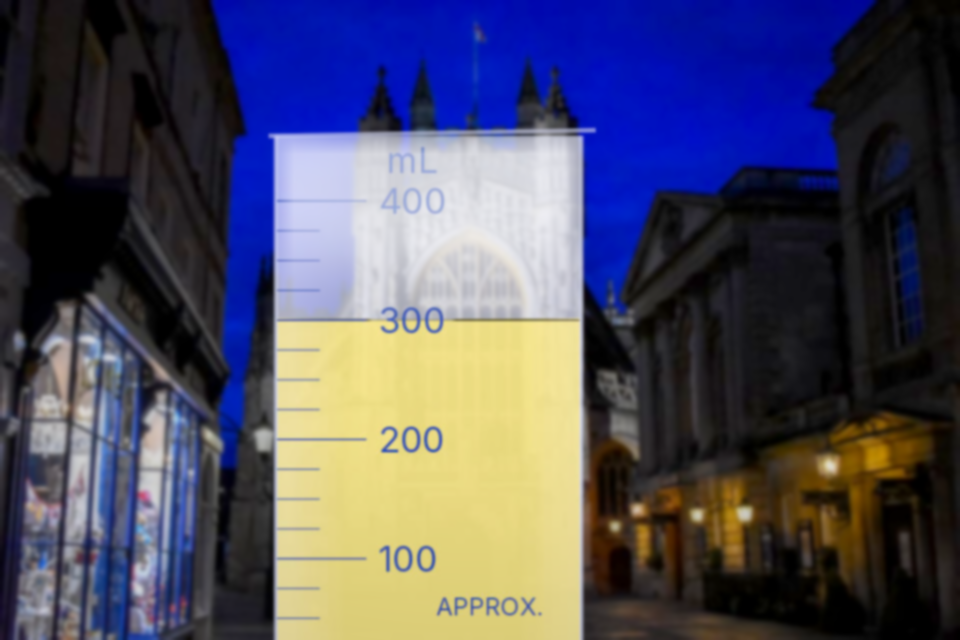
{"value": 300, "unit": "mL"}
